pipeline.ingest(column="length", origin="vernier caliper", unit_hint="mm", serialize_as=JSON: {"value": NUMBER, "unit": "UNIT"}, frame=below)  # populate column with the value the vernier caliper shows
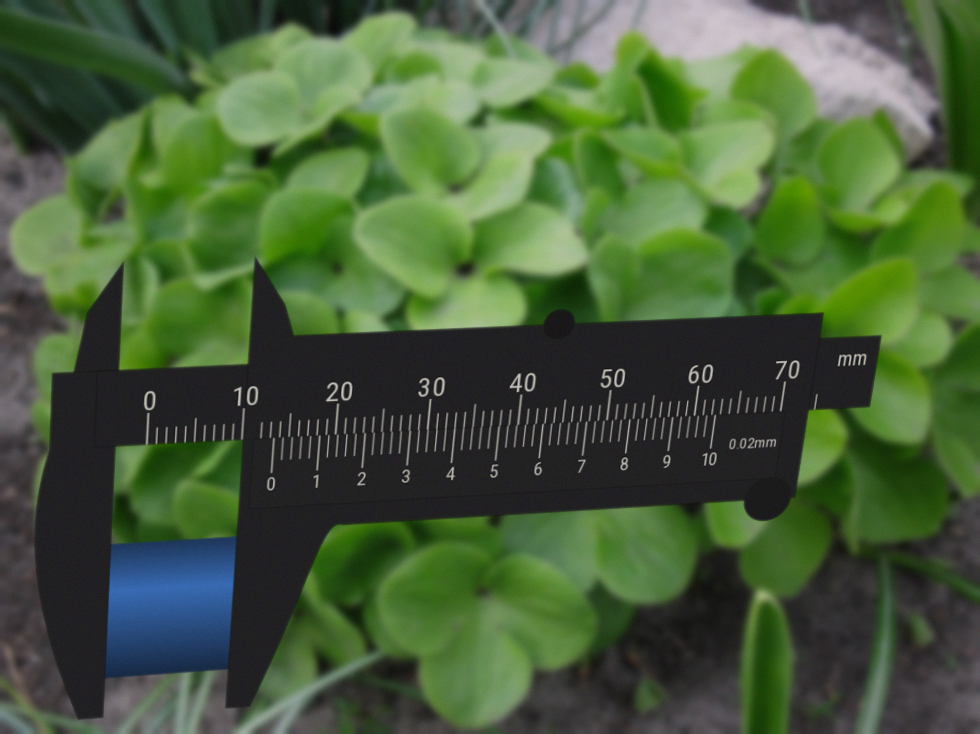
{"value": 13.4, "unit": "mm"}
